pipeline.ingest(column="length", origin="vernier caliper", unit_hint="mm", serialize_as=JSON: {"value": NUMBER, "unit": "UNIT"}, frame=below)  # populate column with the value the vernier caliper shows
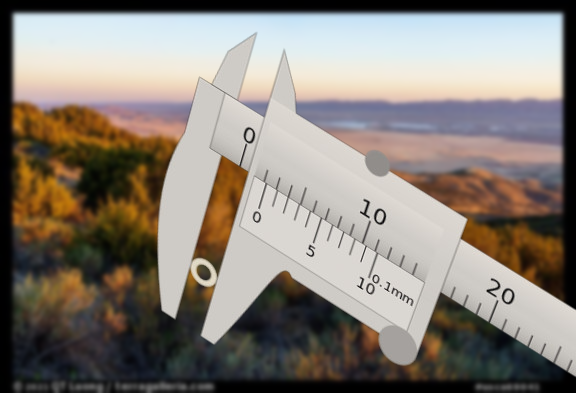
{"value": 2.2, "unit": "mm"}
